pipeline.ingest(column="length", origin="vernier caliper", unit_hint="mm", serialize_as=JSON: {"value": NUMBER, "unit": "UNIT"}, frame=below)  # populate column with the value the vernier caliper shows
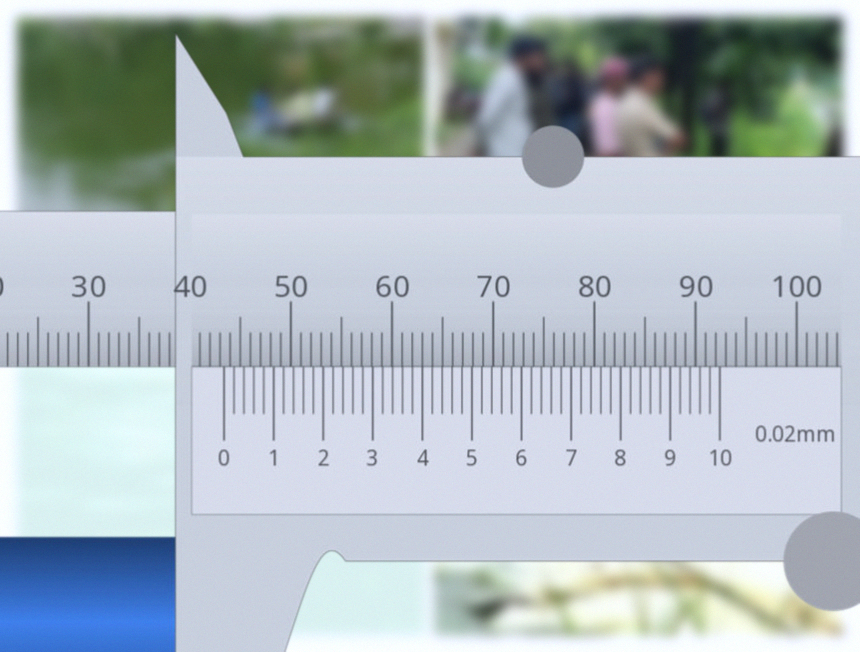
{"value": 43.4, "unit": "mm"}
